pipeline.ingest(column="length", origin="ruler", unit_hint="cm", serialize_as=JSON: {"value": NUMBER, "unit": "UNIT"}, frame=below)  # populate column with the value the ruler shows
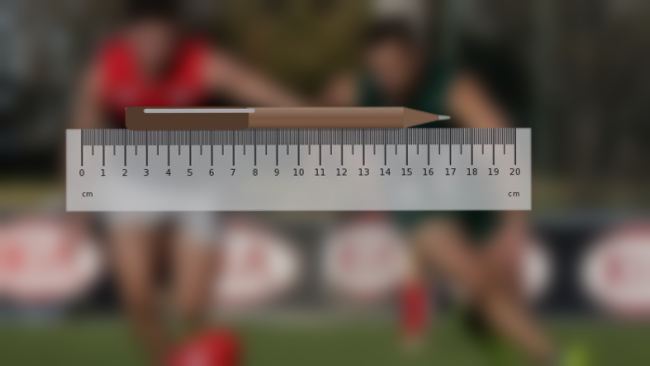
{"value": 15, "unit": "cm"}
